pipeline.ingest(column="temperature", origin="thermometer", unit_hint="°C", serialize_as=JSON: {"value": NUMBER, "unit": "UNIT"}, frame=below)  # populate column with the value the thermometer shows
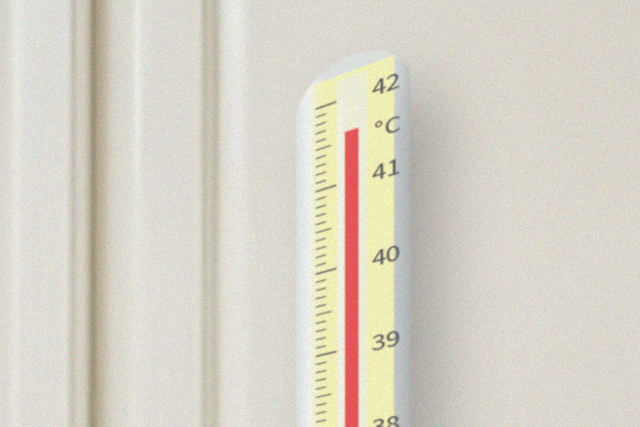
{"value": 41.6, "unit": "°C"}
